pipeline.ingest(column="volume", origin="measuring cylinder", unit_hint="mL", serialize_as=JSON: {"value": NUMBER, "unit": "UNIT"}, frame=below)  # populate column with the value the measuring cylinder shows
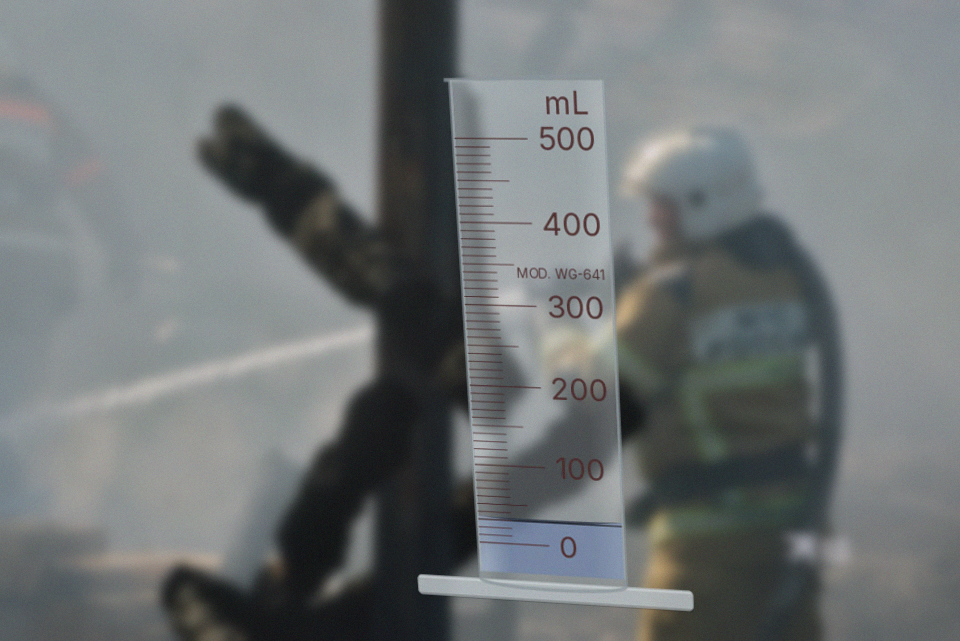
{"value": 30, "unit": "mL"}
